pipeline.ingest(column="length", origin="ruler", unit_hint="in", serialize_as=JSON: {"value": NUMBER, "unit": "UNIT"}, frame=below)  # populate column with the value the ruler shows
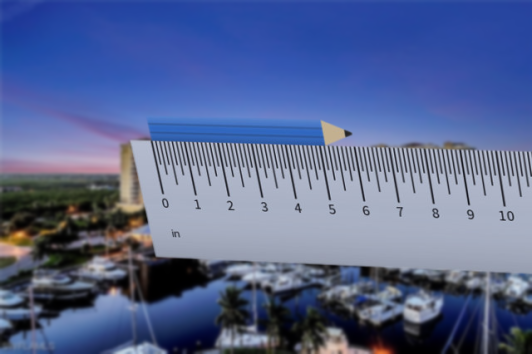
{"value": 6, "unit": "in"}
